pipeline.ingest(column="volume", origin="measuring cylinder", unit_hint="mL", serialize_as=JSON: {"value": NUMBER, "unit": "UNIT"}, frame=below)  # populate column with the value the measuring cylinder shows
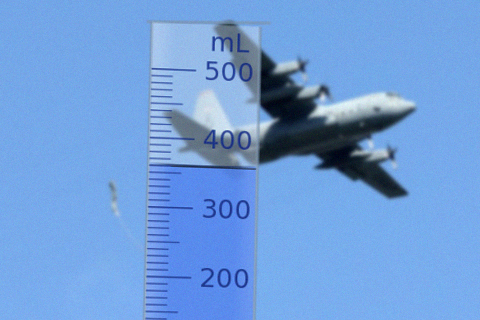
{"value": 360, "unit": "mL"}
